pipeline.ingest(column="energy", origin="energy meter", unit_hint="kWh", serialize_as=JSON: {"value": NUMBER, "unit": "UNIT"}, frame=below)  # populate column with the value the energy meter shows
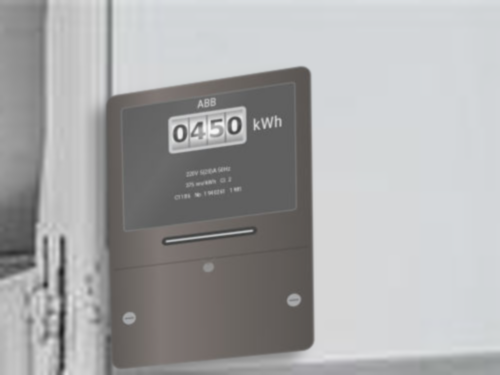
{"value": 450, "unit": "kWh"}
